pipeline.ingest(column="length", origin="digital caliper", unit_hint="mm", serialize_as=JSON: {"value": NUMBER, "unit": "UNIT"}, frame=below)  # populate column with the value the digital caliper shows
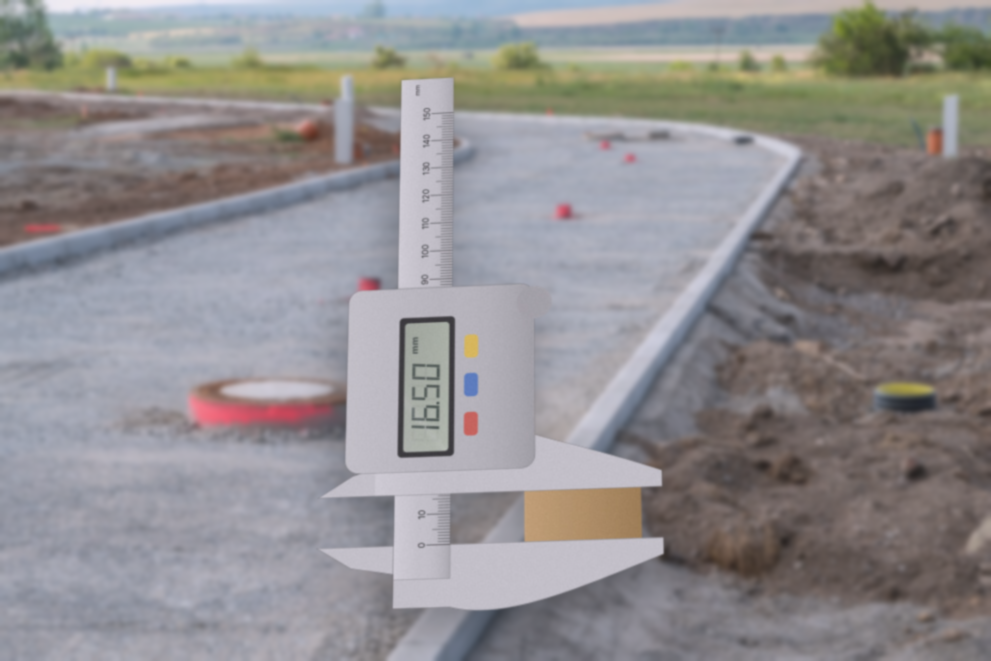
{"value": 16.50, "unit": "mm"}
